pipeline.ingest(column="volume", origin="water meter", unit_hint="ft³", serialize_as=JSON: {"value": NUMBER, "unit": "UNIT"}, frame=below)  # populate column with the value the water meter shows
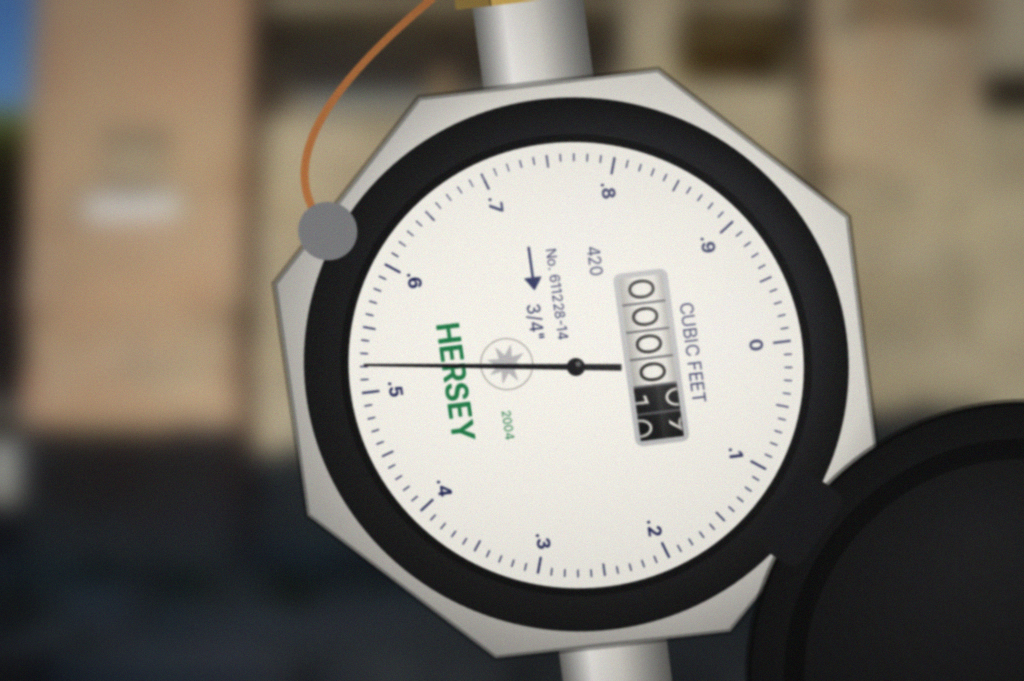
{"value": 9.52, "unit": "ft³"}
